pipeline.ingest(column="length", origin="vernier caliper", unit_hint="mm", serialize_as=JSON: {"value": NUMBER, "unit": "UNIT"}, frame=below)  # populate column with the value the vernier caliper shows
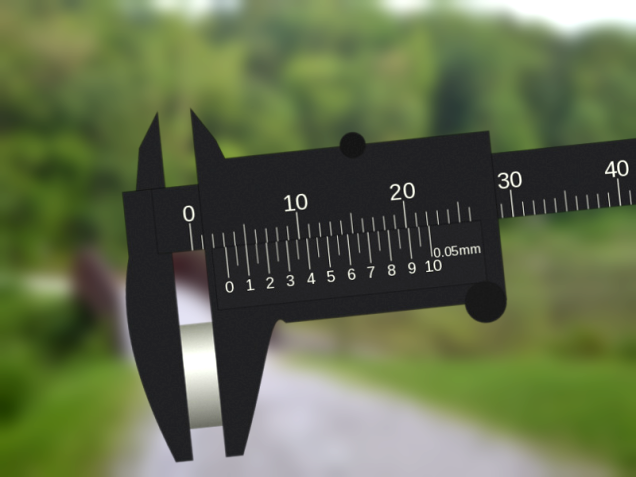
{"value": 3.1, "unit": "mm"}
